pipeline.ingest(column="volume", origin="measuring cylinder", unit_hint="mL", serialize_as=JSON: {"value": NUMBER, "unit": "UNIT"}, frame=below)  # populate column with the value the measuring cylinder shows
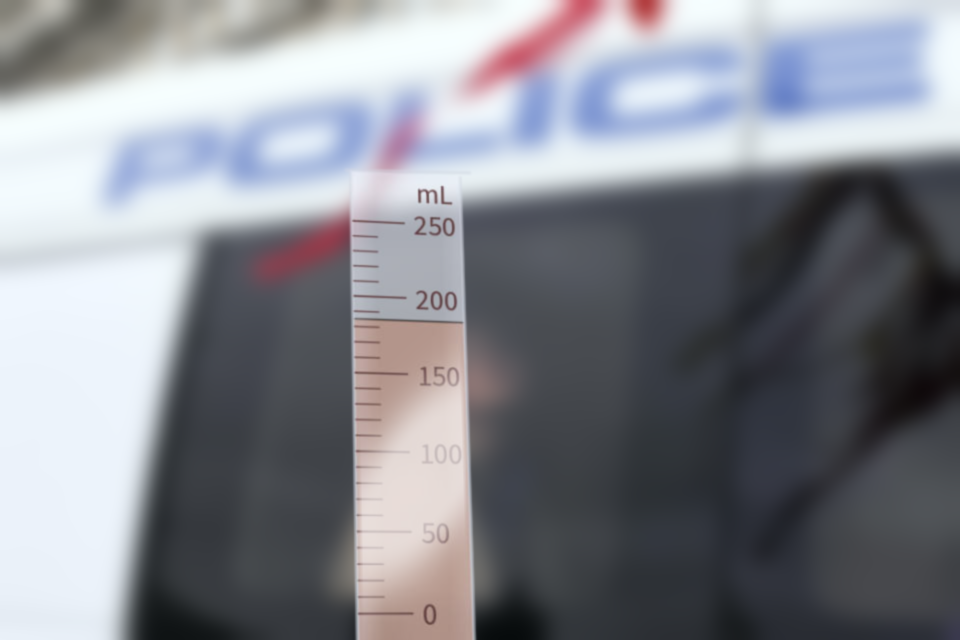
{"value": 185, "unit": "mL"}
